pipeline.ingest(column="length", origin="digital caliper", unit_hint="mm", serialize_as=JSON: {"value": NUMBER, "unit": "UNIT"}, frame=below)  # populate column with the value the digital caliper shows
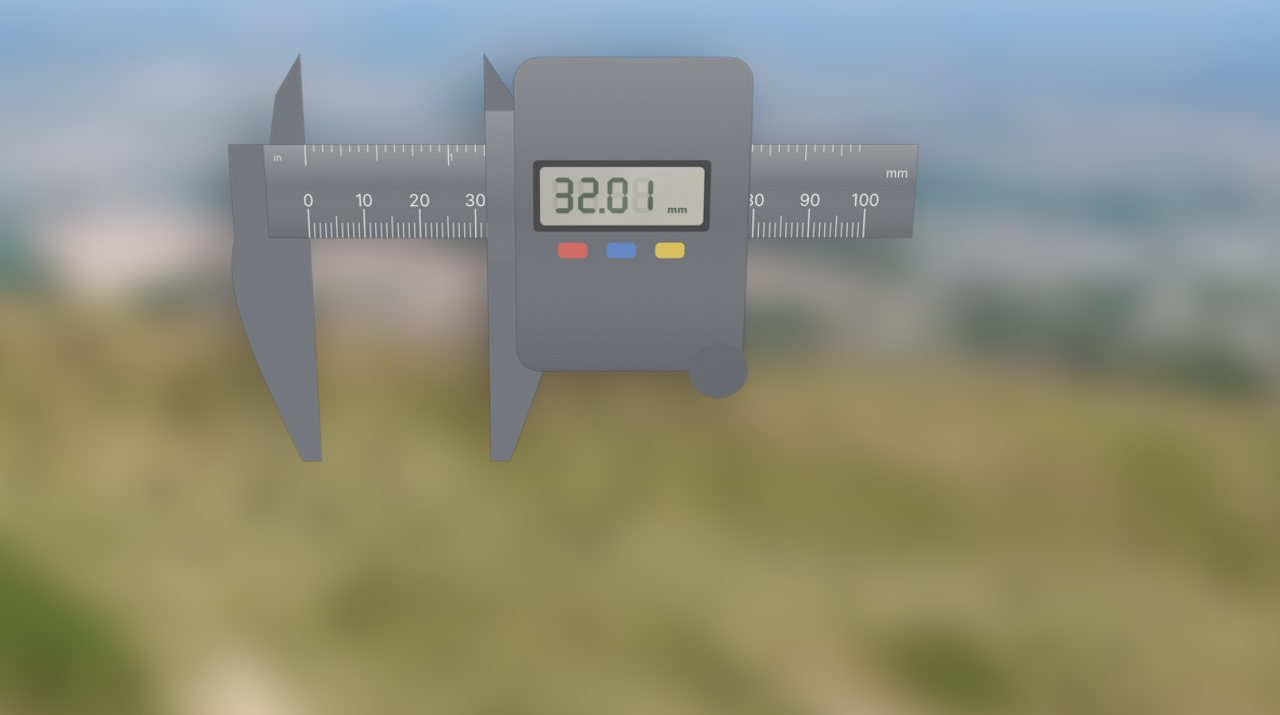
{"value": 32.01, "unit": "mm"}
